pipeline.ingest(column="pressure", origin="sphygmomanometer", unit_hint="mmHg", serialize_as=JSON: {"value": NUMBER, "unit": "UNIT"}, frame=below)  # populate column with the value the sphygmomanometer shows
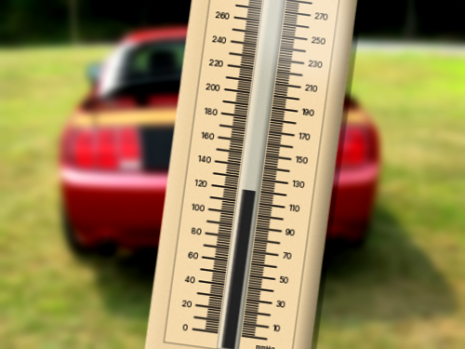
{"value": 120, "unit": "mmHg"}
